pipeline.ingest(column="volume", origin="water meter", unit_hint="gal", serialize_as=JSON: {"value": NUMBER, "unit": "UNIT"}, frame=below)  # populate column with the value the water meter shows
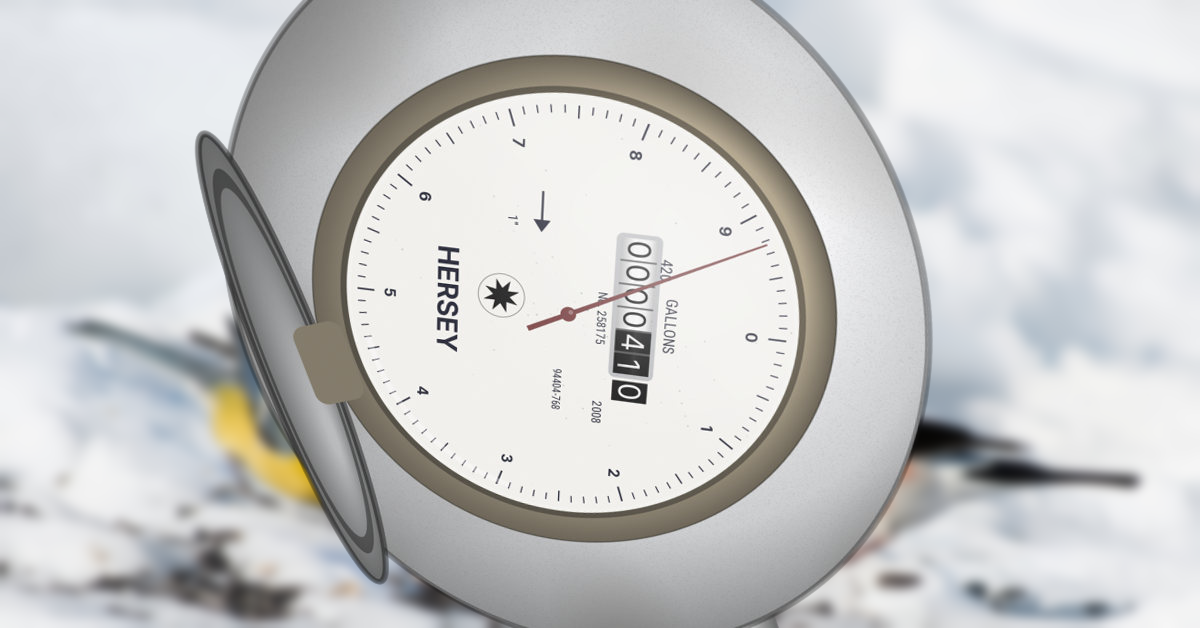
{"value": 409.2, "unit": "gal"}
